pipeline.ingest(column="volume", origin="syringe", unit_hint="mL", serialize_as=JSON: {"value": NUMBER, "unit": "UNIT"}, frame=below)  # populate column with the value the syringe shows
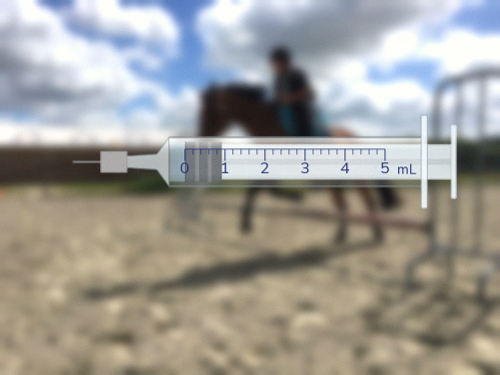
{"value": 0, "unit": "mL"}
